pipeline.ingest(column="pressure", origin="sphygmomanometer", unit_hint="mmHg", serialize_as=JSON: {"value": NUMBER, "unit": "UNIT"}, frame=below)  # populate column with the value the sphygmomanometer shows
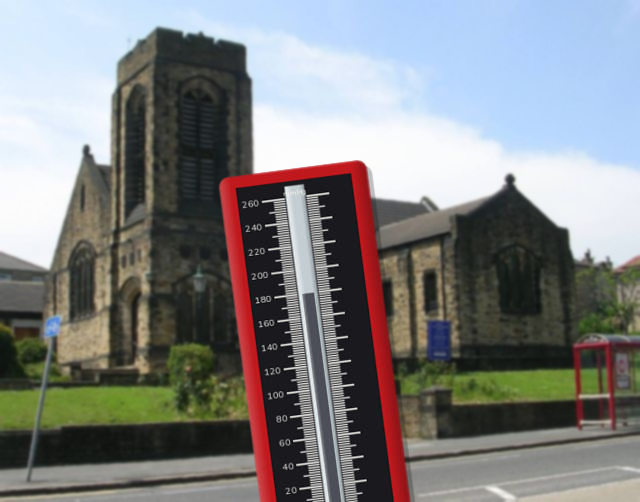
{"value": 180, "unit": "mmHg"}
